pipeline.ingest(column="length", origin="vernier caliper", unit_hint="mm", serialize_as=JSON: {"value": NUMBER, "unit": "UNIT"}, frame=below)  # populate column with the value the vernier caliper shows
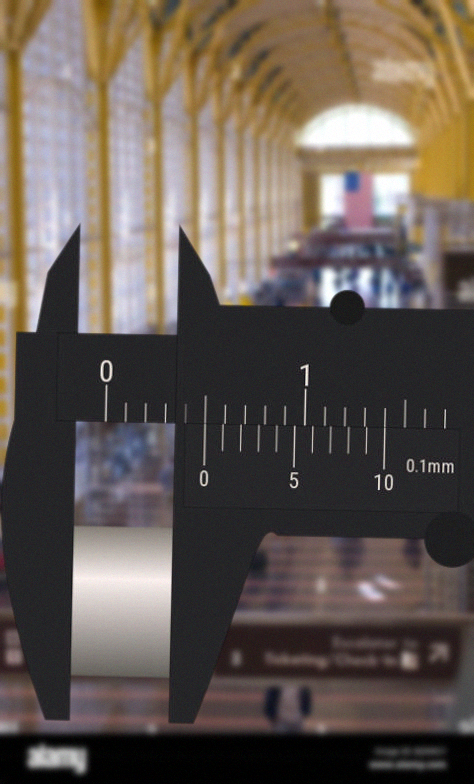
{"value": 5.0, "unit": "mm"}
